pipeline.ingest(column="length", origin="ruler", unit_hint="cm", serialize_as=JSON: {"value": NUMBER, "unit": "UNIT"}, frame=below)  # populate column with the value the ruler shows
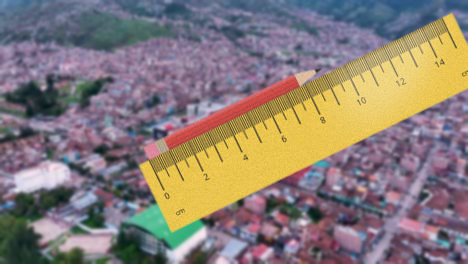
{"value": 9, "unit": "cm"}
